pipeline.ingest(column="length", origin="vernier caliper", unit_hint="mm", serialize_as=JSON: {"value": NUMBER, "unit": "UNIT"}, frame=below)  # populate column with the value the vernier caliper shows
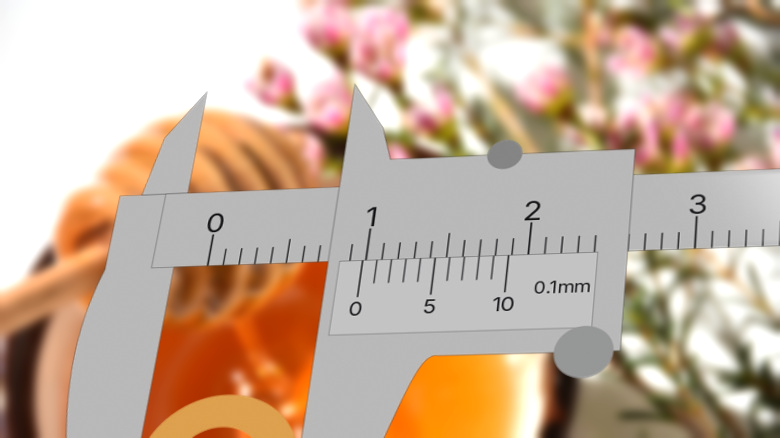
{"value": 9.8, "unit": "mm"}
